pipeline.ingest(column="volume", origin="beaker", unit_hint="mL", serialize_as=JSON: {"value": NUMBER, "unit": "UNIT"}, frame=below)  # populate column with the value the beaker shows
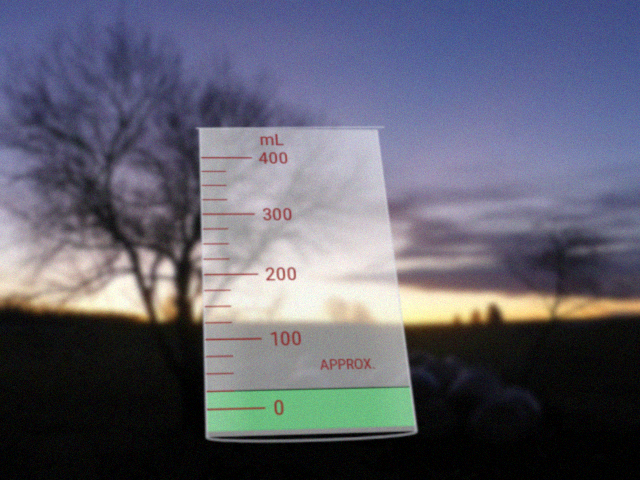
{"value": 25, "unit": "mL"}
